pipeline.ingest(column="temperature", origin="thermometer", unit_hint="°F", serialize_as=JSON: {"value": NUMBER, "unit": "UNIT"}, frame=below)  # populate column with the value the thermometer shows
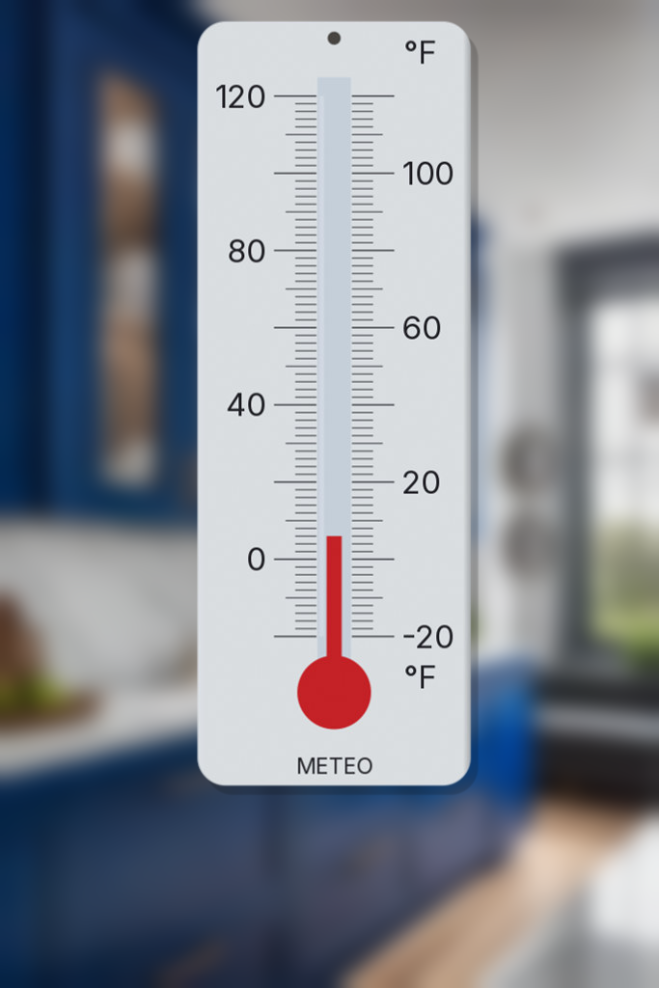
{"value": 6, "unit": "°F"}
